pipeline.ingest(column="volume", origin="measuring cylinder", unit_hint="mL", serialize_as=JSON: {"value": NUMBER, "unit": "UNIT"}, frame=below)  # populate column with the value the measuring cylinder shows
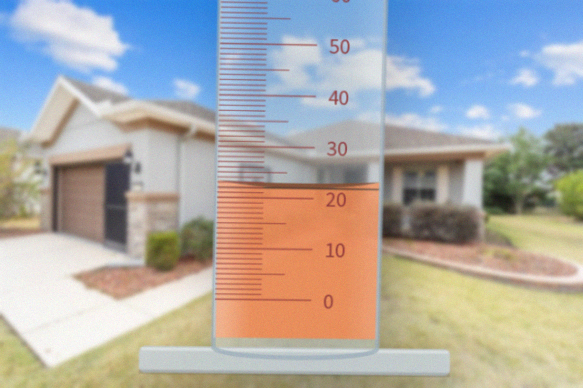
{"value": 22, "unit": "mL"}
